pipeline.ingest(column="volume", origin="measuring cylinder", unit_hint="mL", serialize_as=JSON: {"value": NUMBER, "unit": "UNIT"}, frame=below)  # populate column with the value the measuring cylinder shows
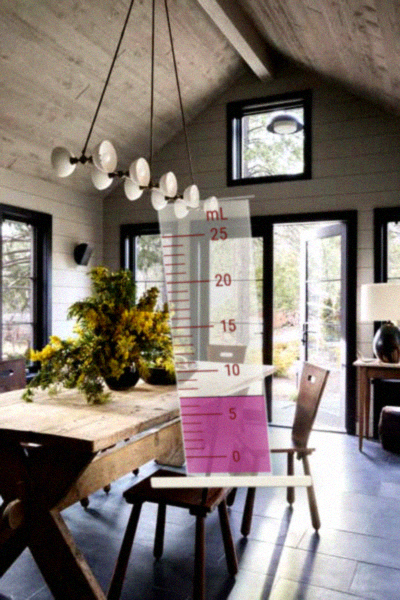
{"value": 7, "unit": "mL"}
